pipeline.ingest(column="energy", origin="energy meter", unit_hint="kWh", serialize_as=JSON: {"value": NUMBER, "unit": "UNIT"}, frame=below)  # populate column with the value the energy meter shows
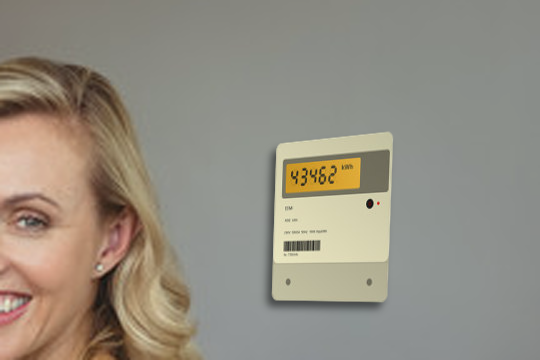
{"value": 43462, "unit": "kWh"}
